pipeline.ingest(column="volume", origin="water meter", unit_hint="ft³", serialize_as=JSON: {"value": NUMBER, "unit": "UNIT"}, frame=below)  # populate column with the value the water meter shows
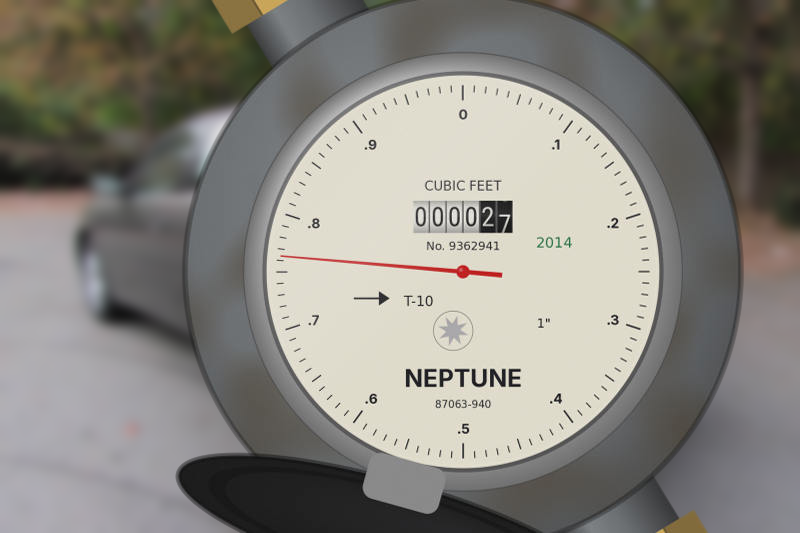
{"value": 26.76, "unit": "ft³"}
